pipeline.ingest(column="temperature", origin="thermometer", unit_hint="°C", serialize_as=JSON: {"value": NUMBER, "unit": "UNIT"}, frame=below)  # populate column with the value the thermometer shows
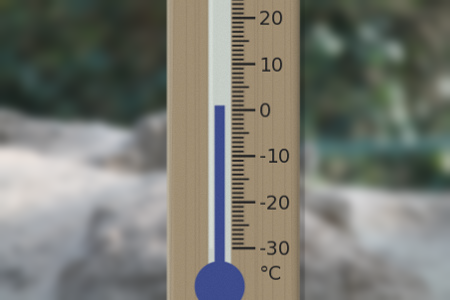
{"value": 1, "unit": "°C"}
